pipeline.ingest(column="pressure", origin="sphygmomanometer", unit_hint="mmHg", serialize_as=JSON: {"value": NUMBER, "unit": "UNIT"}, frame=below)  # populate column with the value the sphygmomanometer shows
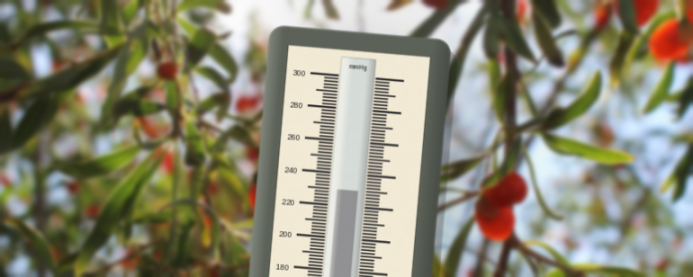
{"value": 230, "unit": "mmHg"}
